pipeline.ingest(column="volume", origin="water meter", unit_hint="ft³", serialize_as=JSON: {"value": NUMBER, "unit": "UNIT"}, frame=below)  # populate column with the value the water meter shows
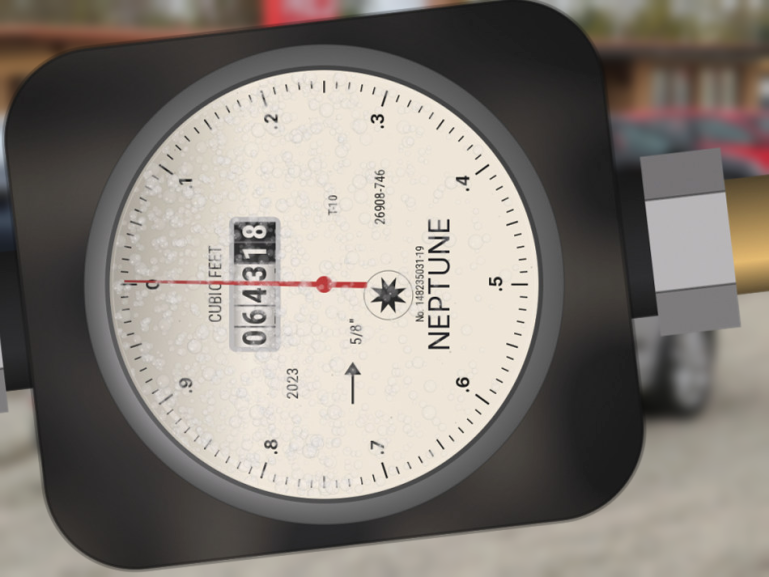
{"value": 64318.00, "unit": "ft³"}
